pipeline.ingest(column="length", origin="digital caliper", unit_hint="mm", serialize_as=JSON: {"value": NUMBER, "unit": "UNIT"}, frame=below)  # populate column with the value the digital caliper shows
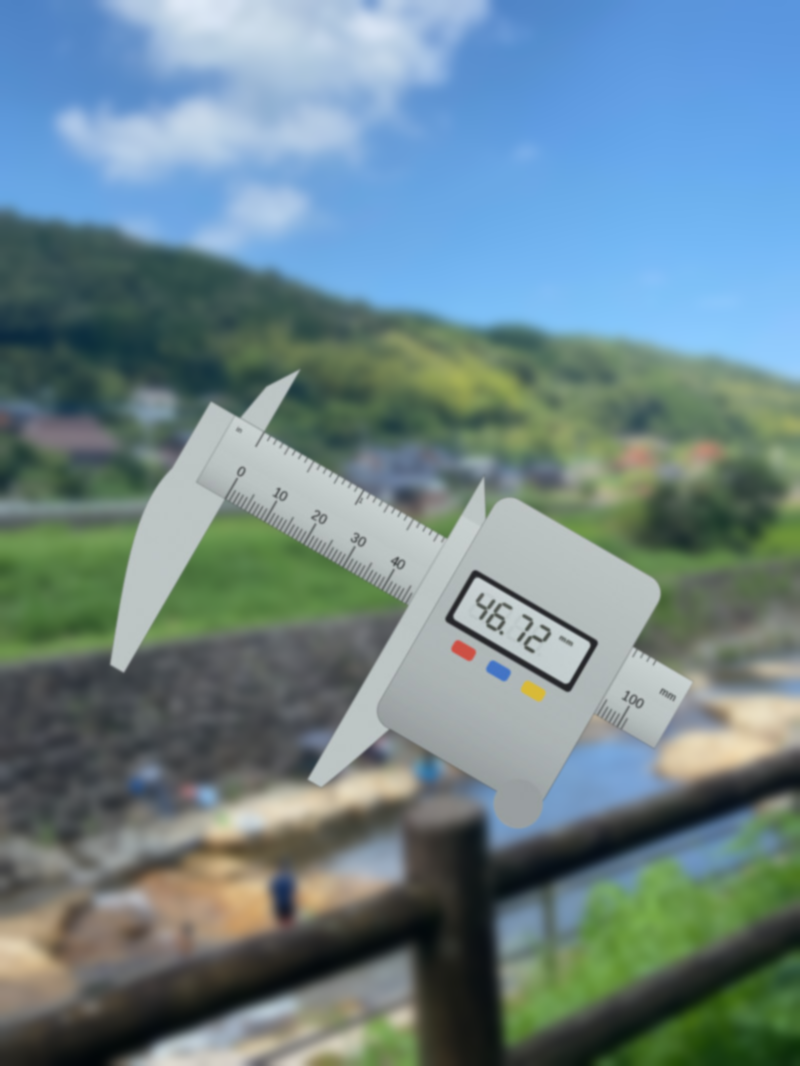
{"value": 46.72, "unit": "mm"}
